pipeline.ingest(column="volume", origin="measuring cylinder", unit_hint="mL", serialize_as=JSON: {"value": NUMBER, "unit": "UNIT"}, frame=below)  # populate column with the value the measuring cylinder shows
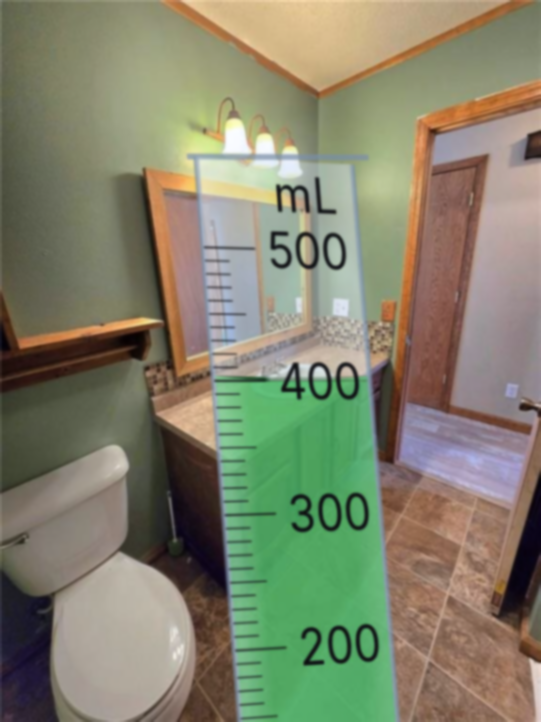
{"value": 400, "unit": "mL"}
